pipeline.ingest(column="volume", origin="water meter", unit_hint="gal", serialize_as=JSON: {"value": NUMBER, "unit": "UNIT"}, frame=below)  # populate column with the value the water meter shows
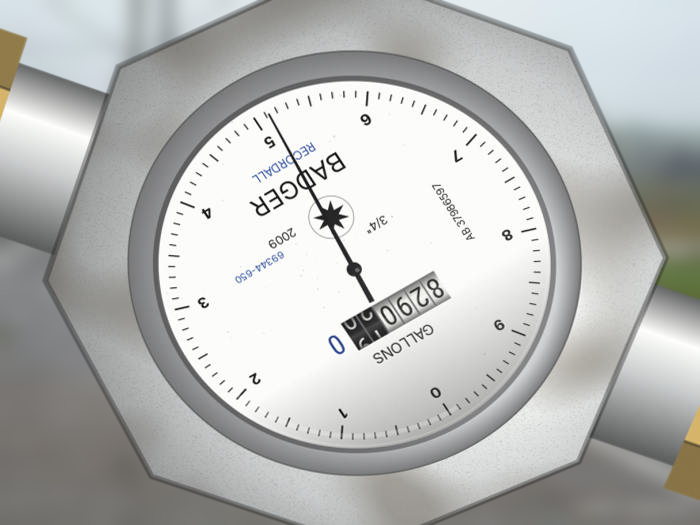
{"value": 8290195.1, "unit": "gal"}
